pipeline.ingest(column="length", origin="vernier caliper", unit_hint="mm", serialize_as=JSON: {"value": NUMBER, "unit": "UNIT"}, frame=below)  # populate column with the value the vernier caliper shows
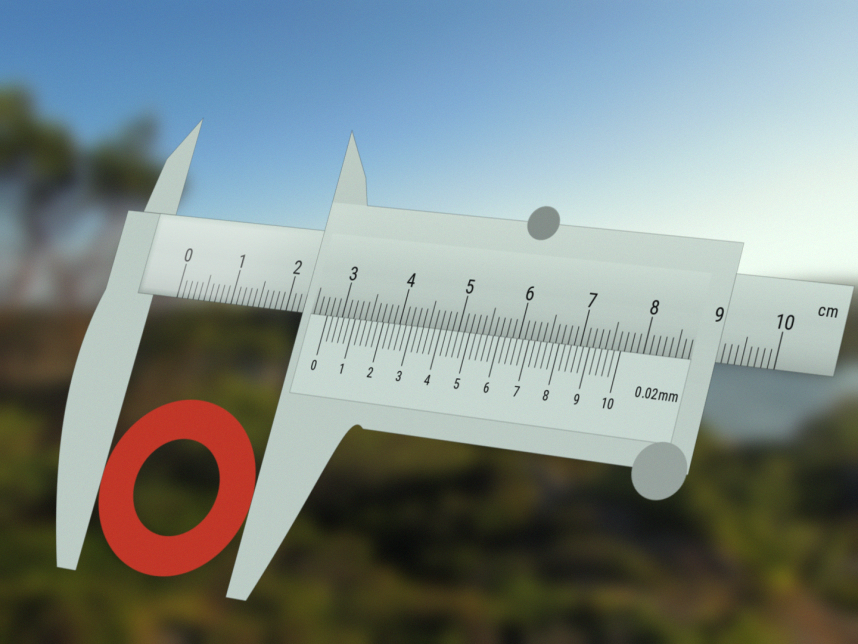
{"value": 27.4, "unit": "mm"}
